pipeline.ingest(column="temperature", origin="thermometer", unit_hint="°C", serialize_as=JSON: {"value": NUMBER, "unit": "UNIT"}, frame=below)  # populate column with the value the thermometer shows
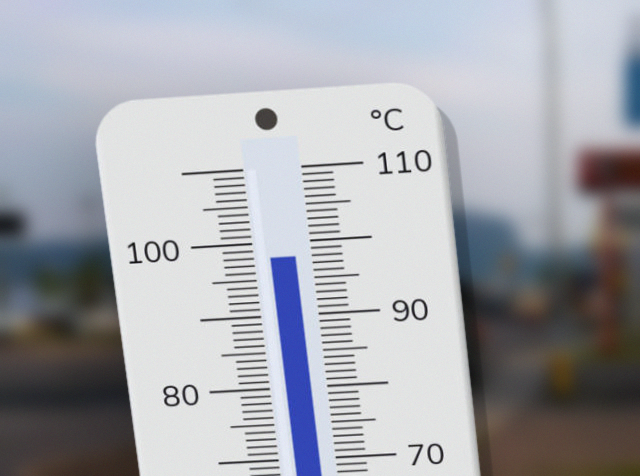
{"value": 98, "unit": "°C"}
